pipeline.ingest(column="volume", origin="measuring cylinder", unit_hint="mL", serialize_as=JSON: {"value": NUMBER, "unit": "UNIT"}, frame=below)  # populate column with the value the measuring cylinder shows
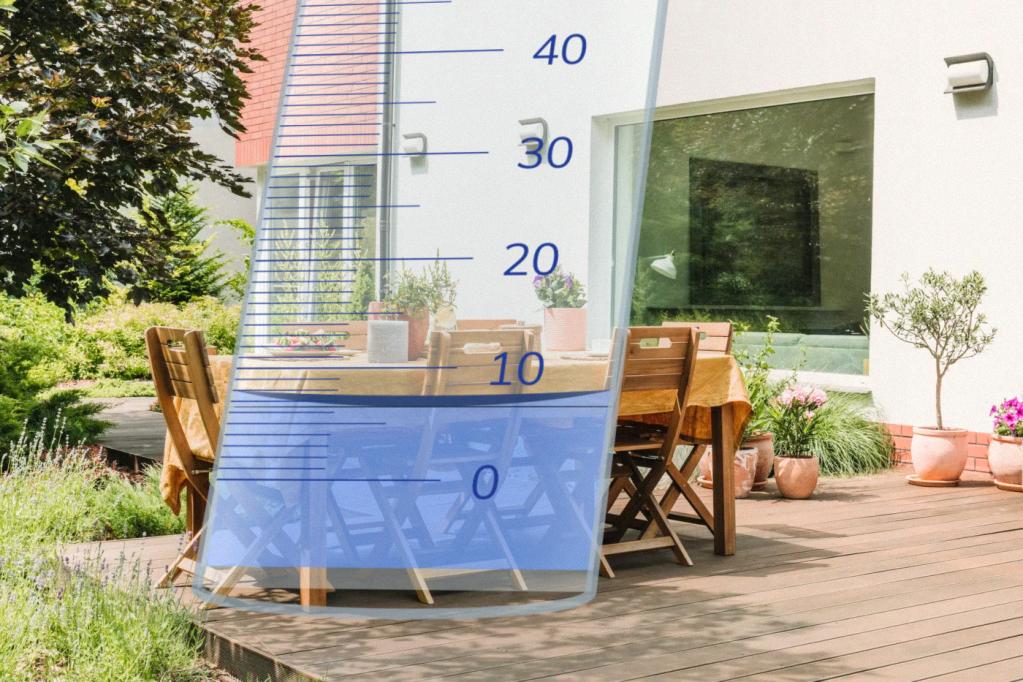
{"value": 6.5, "unit": "mL"}
